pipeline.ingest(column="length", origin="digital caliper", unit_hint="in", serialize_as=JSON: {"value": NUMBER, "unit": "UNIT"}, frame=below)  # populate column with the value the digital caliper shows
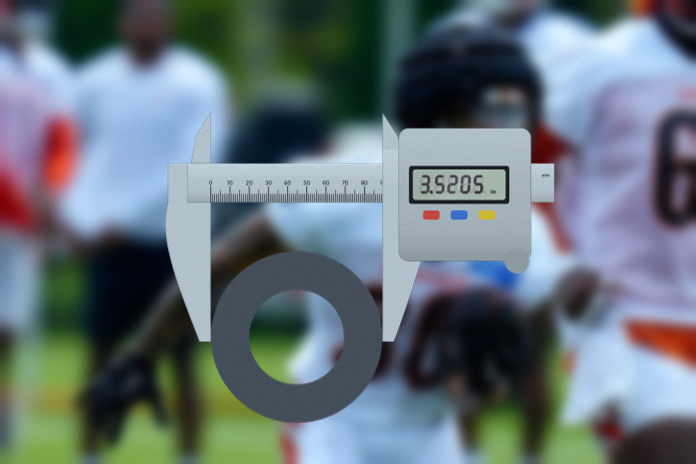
{"value": 3.5205, "unit": "in"}
